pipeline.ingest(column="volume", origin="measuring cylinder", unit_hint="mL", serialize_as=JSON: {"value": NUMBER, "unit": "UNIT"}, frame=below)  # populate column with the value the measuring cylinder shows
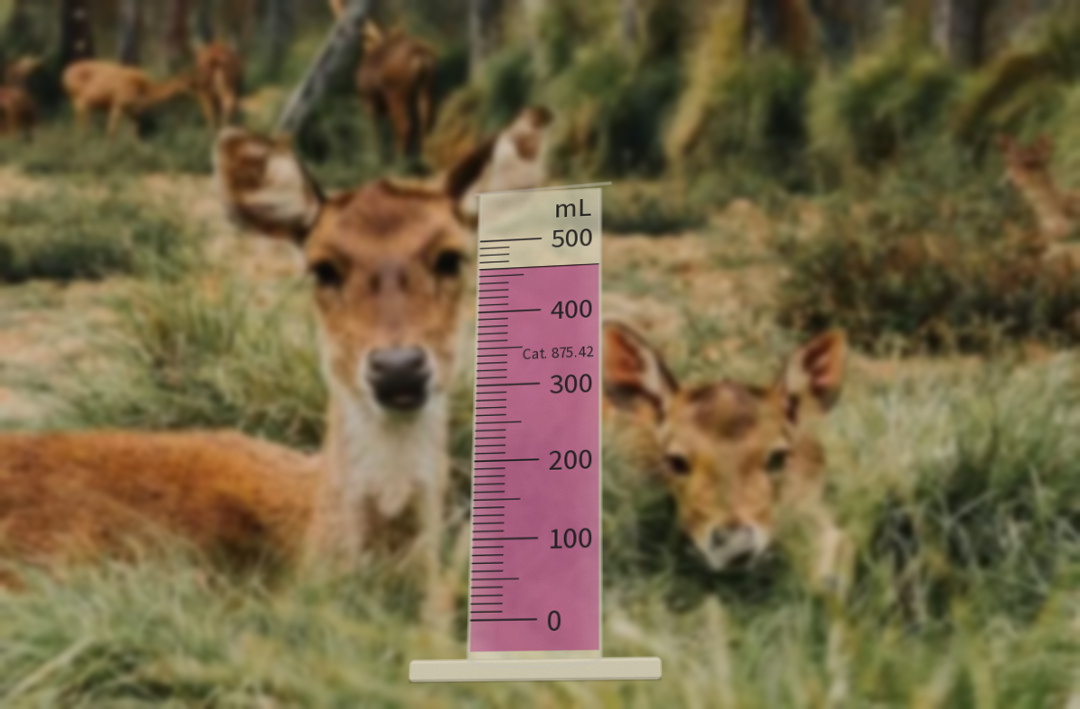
{"value": 460, "unit": "mL"}
